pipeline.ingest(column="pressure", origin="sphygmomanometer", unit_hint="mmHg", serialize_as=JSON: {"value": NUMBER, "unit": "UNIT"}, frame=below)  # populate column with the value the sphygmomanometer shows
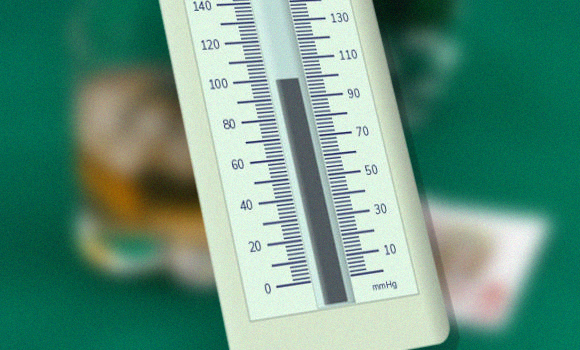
{"value": 100, "unit": "mmHg"}
